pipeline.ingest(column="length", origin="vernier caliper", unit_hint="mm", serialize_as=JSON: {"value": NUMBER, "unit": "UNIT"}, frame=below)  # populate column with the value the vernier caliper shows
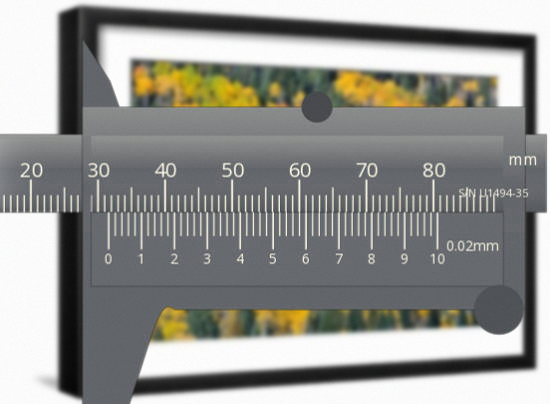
{"value": 31.6, "unit": "mm"}
